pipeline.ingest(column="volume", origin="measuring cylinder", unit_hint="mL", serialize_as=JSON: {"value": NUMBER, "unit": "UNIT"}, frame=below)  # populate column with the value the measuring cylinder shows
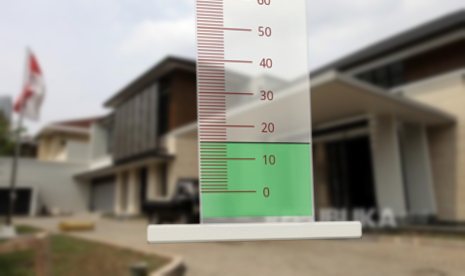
{"value": 15, "unit": "mL"}
